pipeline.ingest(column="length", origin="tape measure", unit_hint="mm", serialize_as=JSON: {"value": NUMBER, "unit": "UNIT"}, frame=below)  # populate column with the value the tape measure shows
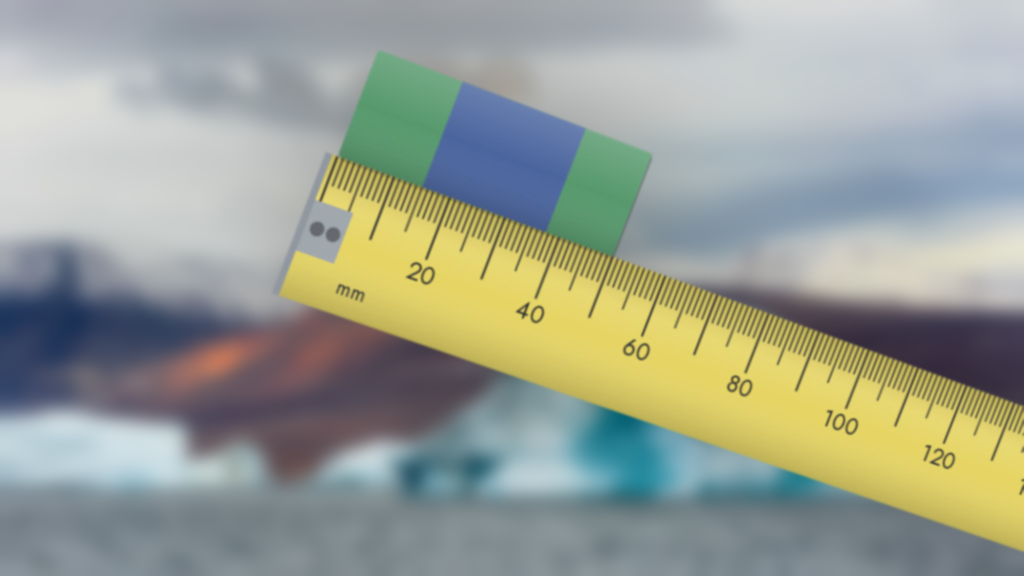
{"value": 50, "unit": "mm"}
